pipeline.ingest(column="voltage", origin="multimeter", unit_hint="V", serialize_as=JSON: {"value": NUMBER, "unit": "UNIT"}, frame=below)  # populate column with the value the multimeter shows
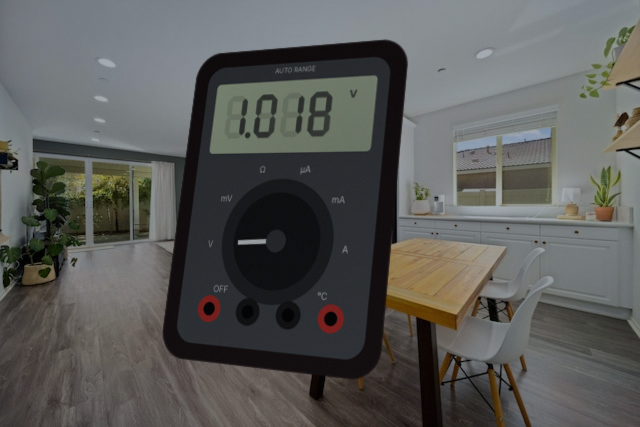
{"value": 1.018, "unit": "V"}
